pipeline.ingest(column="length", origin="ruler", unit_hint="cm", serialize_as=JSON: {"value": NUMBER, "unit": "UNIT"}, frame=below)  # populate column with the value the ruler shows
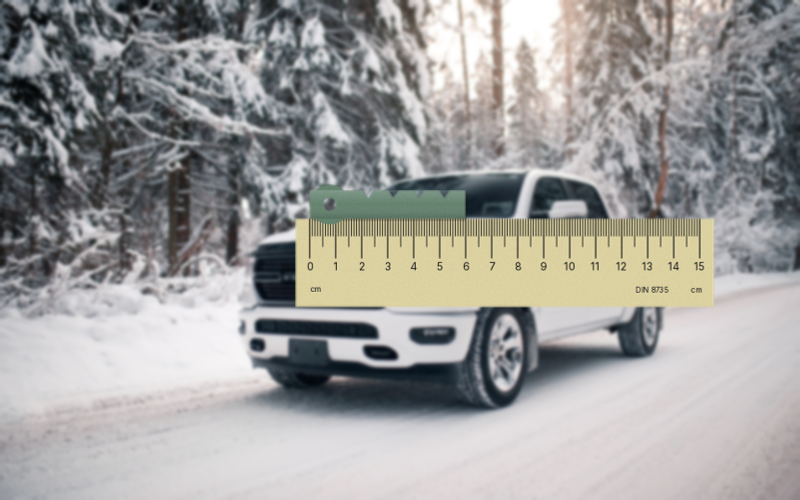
{"value": 6, "unit": "cm"}
